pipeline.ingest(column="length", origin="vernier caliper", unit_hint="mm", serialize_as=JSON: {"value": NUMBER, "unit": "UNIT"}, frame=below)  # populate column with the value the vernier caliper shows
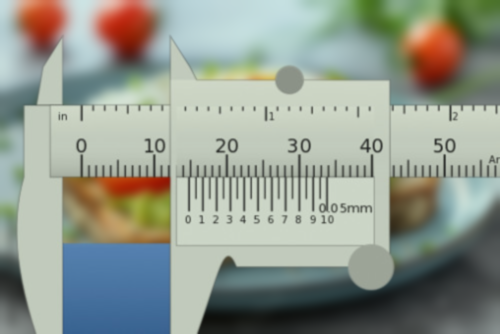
{"value": 14.8, "unit": "mm"}
